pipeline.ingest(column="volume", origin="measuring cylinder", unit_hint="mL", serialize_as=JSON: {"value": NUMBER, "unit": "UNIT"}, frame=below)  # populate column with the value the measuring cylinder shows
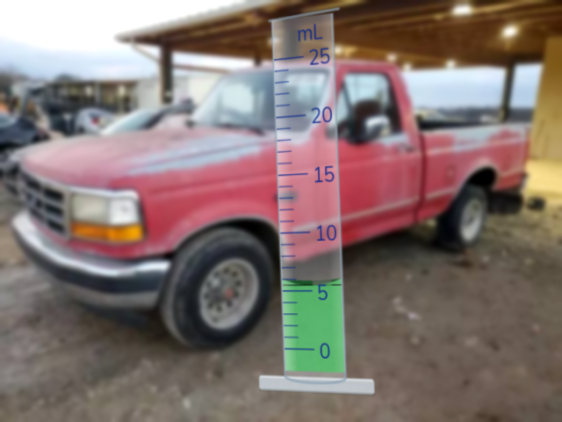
{"value": 5.5, "unit": "mL"}
